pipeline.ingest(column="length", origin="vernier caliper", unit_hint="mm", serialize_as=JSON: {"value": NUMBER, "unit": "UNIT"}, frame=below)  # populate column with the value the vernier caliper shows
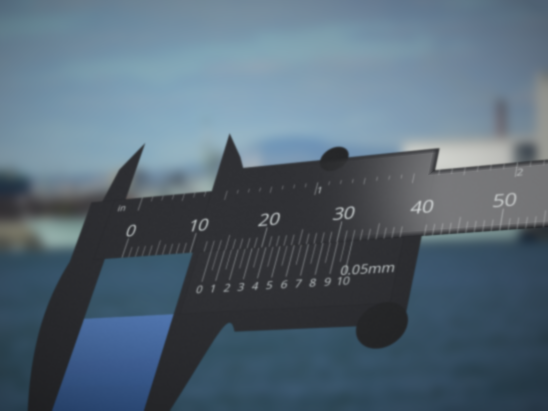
{"value": 13.0, "unit": "mm"}
